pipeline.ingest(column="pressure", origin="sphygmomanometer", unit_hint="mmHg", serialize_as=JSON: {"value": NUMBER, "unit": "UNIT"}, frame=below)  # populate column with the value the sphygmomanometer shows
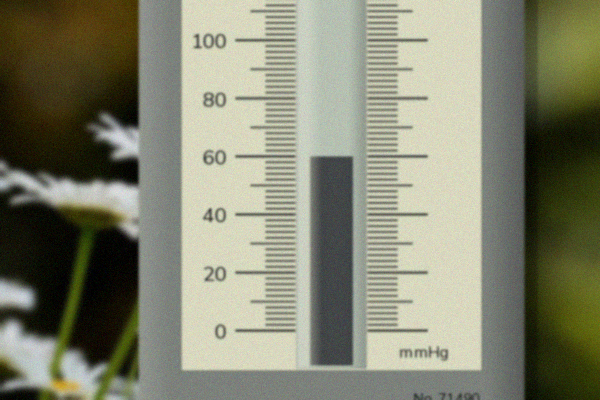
{"value": 60, "unit": "mmHg"}
